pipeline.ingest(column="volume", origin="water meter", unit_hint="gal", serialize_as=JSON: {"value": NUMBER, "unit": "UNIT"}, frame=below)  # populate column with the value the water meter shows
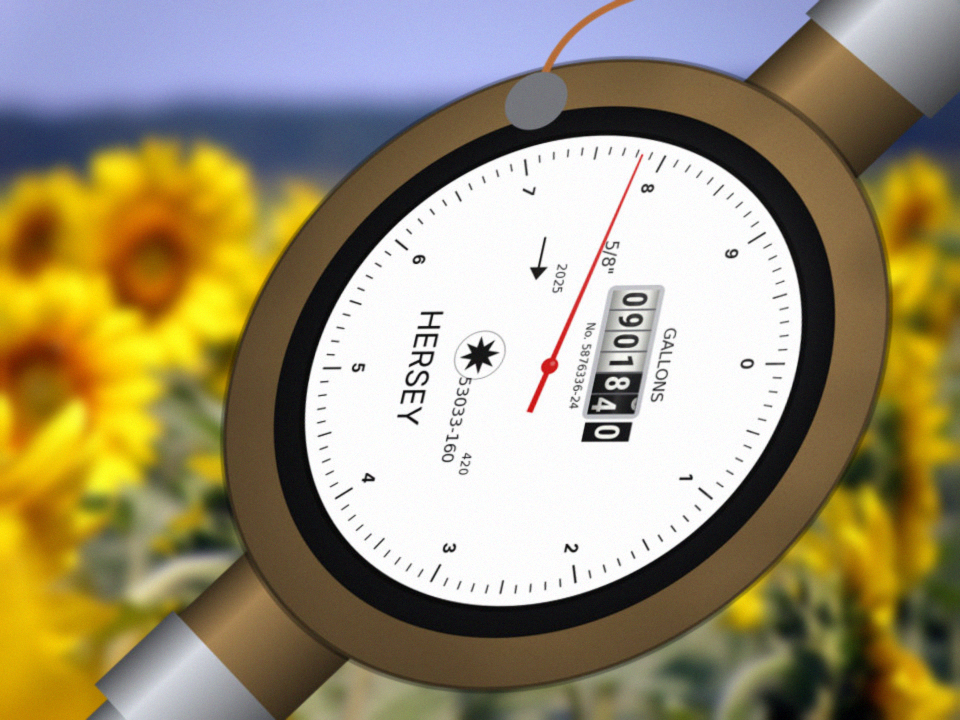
{"value": 901837.8, "unit": "gal"}
